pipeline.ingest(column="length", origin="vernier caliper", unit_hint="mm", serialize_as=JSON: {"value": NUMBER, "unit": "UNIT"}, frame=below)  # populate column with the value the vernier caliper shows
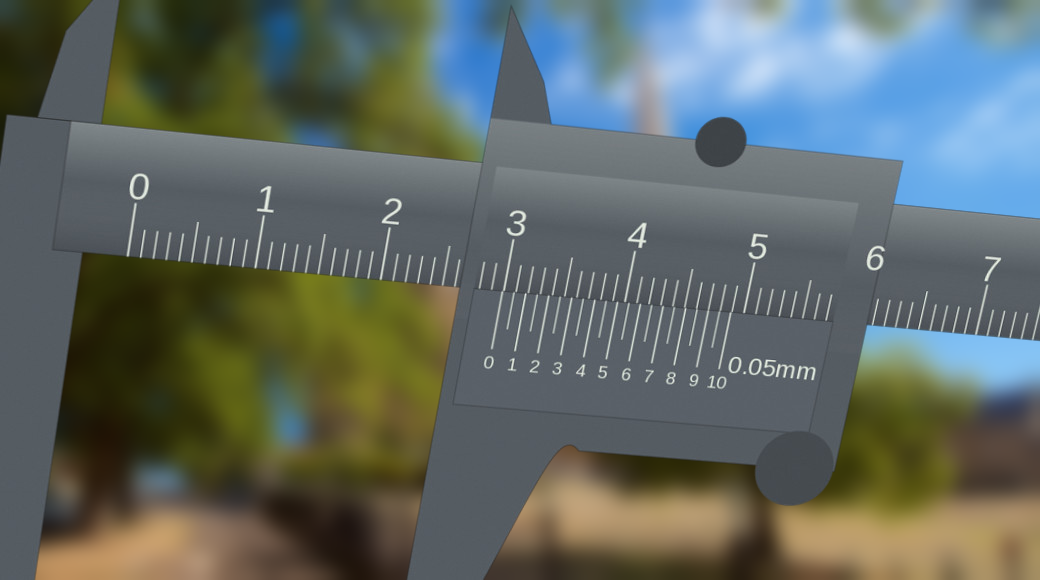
{"value": 29.9, "unit": "mm"}
